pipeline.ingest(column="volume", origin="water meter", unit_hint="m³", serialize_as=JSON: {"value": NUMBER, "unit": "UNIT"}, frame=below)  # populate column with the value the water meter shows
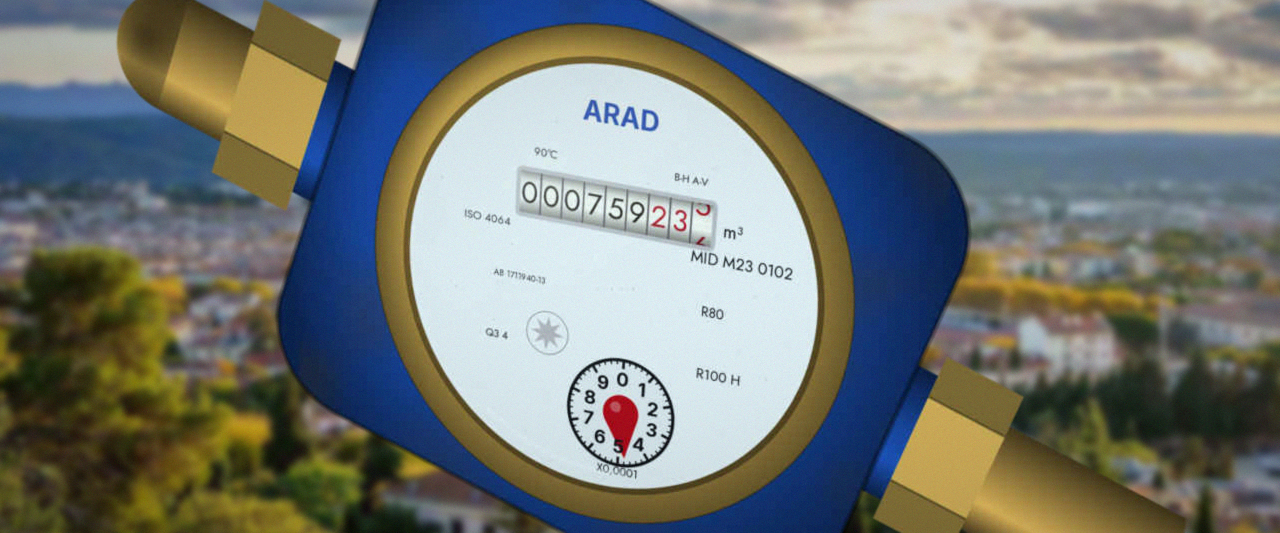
{"value": 759.2354, "unit": "m³"}
